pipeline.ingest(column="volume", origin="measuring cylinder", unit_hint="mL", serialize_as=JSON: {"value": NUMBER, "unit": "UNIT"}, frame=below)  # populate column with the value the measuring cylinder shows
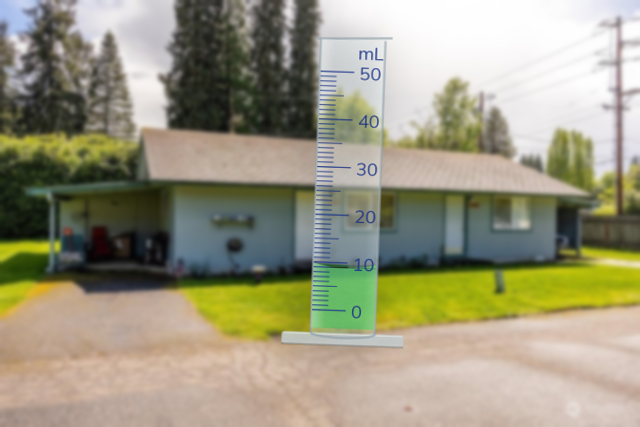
{"value": 9, "unit": "mL"}
